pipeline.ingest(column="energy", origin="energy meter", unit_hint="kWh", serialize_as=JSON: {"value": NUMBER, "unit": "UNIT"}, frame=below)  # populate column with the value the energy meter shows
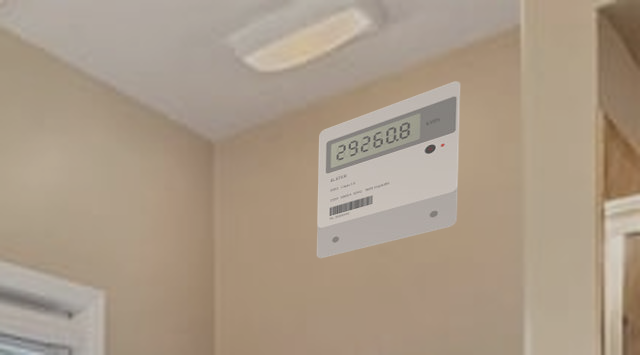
{"value": 29260.8, "unit": "kWh"}
